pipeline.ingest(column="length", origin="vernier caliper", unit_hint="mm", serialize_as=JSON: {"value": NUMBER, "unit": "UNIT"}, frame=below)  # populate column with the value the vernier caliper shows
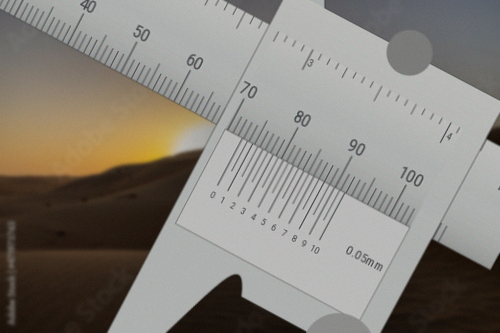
{"value": 72.8, "unit": "mm"}
